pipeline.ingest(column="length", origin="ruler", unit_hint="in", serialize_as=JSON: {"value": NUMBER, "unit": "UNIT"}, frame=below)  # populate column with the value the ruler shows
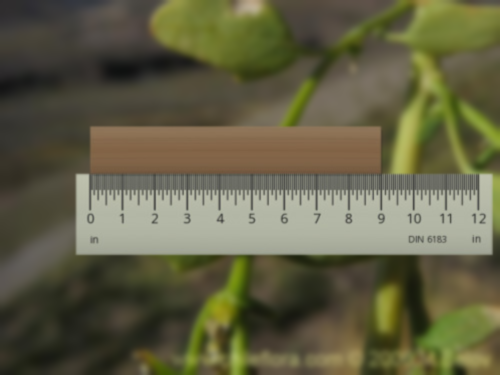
{"value": 9, "unit": "in"}
